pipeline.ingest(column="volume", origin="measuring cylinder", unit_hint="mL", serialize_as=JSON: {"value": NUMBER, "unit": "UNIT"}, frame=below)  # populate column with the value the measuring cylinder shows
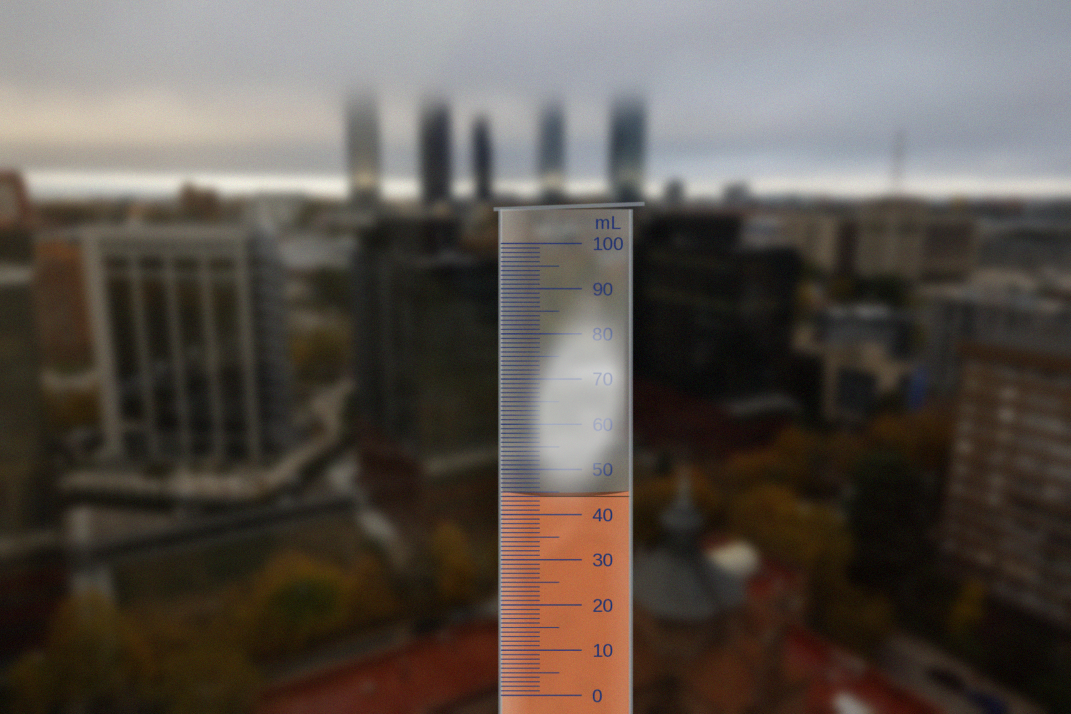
{"value": 44, "unit": "mL"}
